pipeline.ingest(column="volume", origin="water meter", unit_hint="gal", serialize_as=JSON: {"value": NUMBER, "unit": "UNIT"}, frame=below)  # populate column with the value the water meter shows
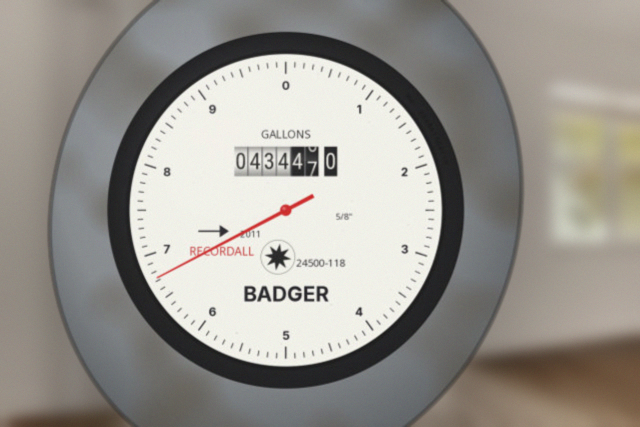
{"value": 434466.7, "unit": "gal"}
